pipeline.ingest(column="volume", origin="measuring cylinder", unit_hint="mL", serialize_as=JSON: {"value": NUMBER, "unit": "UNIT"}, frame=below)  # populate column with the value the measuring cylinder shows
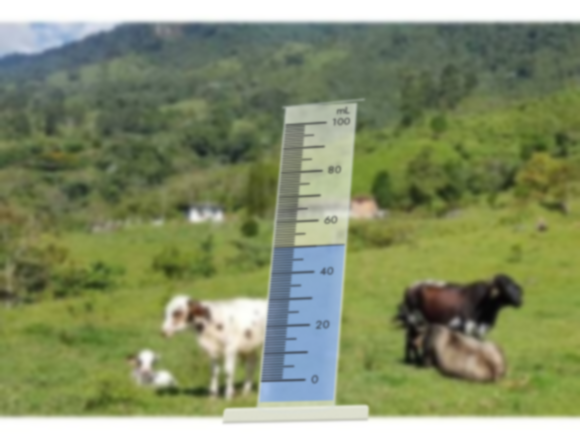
{"value": 50, "unit": "mL"}
